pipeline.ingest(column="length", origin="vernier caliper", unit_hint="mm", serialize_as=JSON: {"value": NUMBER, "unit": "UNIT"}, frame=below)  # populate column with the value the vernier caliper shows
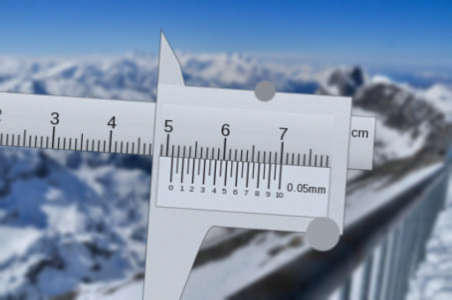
{"value": 51.0, "unit": "mm"}
